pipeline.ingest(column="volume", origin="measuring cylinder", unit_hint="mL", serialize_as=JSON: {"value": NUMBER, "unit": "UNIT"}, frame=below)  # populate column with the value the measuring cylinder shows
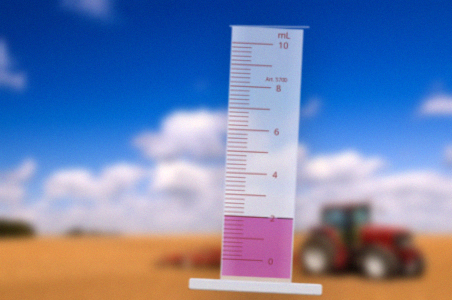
{"value": 2, "unit": "mL"}
